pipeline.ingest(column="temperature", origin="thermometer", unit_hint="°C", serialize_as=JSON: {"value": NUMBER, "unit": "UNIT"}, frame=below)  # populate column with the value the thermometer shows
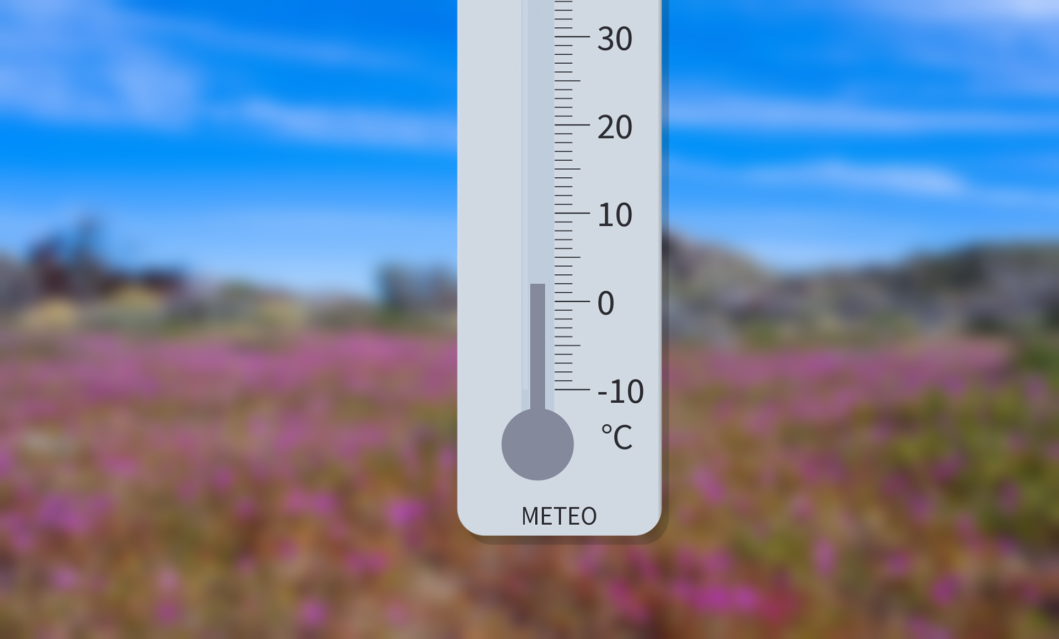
{"value": 2, "unit": "°C"}
